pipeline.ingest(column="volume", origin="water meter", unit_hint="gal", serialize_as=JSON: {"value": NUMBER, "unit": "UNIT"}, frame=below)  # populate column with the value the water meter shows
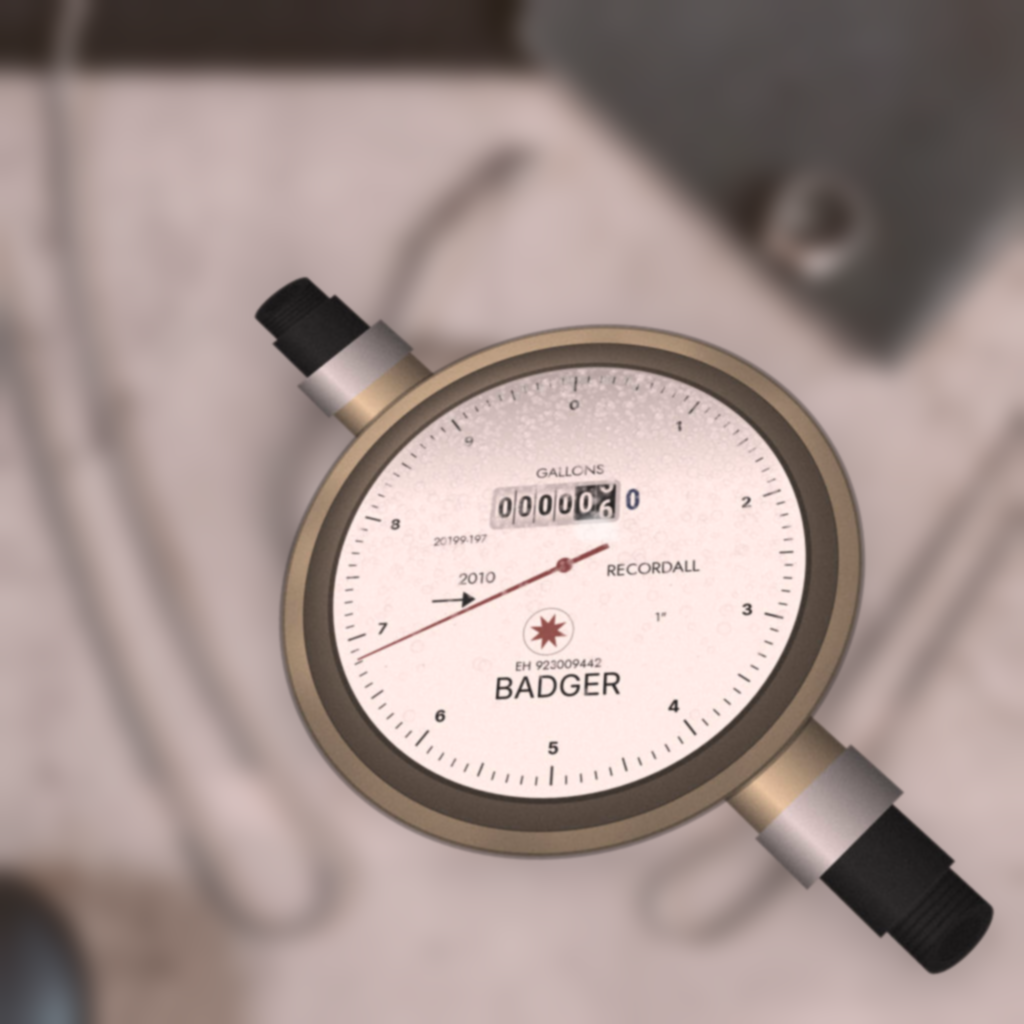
{"value": 56.8, "unit": "gal"}
